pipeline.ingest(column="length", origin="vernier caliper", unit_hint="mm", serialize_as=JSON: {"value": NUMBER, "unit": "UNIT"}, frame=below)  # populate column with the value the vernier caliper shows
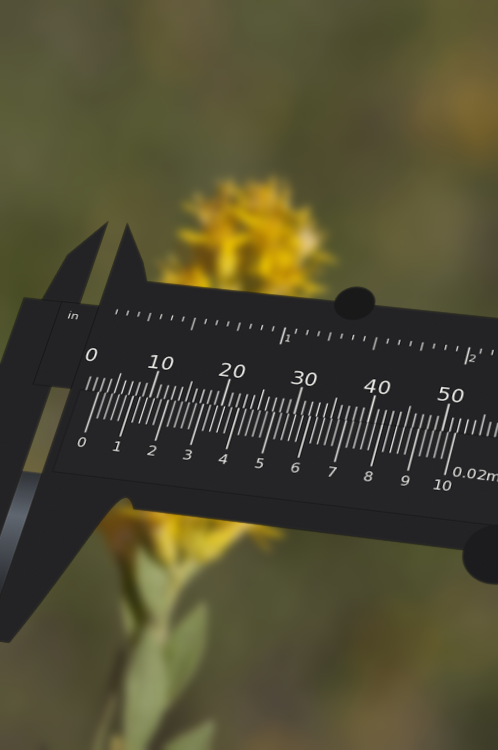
{"value": 2.8, "unit": "mm"}
